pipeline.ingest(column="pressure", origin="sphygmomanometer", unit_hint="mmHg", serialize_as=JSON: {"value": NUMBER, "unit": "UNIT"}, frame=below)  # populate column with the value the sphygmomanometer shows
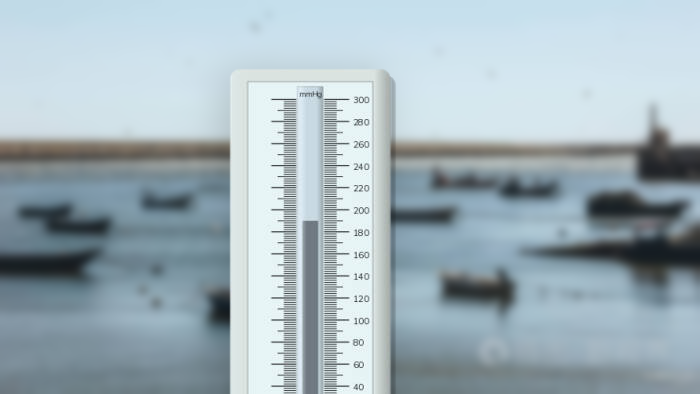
{"value": 190, "unit": "mmHg"}
